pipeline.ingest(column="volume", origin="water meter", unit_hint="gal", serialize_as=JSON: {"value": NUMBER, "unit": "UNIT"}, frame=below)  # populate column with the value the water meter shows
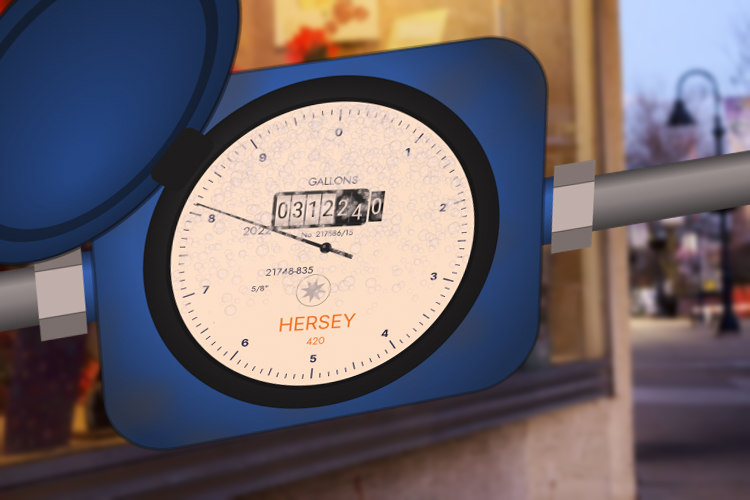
{"value": 312238.1, "unit": "gal"}
